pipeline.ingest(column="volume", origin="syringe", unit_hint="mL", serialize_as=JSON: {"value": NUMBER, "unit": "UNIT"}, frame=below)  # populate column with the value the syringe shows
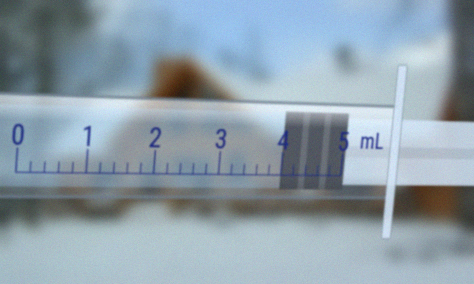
{"value": 4, "unit": "mL"}
